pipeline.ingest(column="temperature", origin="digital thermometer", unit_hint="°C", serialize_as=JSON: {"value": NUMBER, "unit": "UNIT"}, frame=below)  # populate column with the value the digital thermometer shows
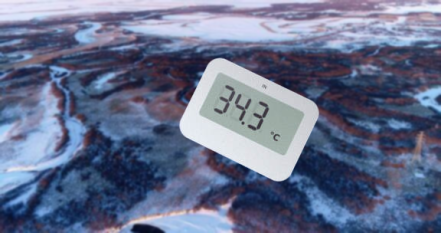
{"value": 34.3, "unit": "°C"}
